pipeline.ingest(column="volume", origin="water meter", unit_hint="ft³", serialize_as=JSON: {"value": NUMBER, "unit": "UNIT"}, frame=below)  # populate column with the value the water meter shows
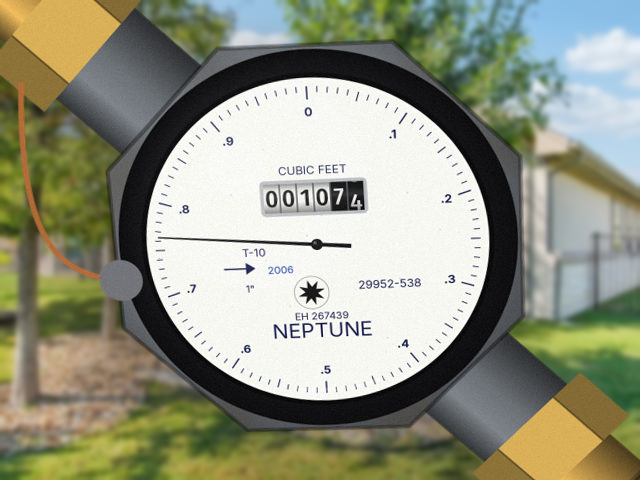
{"value": 1073.76, "unit": "ft³"}
